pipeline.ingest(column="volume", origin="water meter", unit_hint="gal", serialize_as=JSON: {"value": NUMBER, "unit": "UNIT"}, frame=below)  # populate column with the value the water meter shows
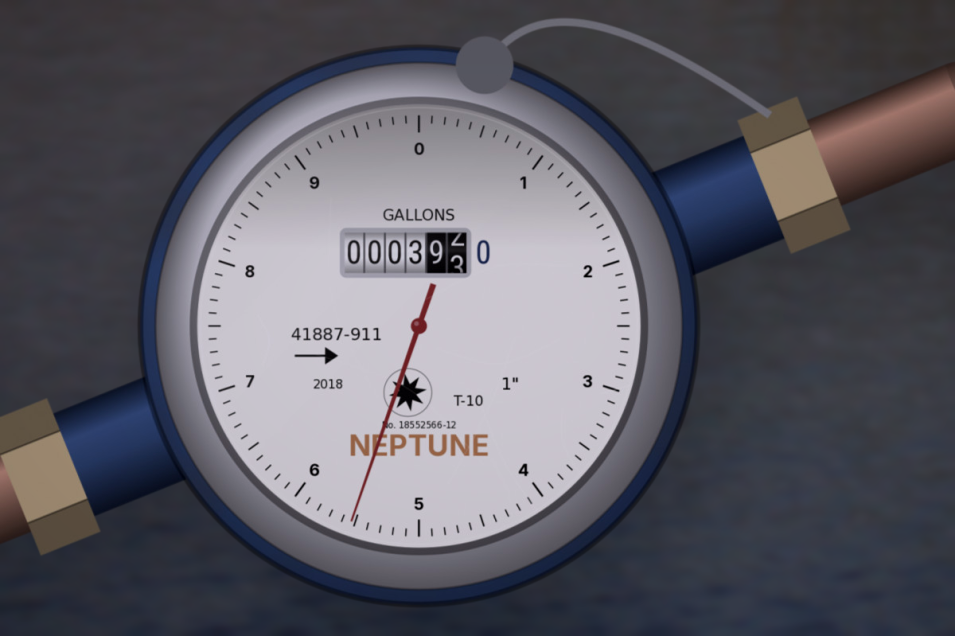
{"value": 3925.5, "unit": "gal"}
